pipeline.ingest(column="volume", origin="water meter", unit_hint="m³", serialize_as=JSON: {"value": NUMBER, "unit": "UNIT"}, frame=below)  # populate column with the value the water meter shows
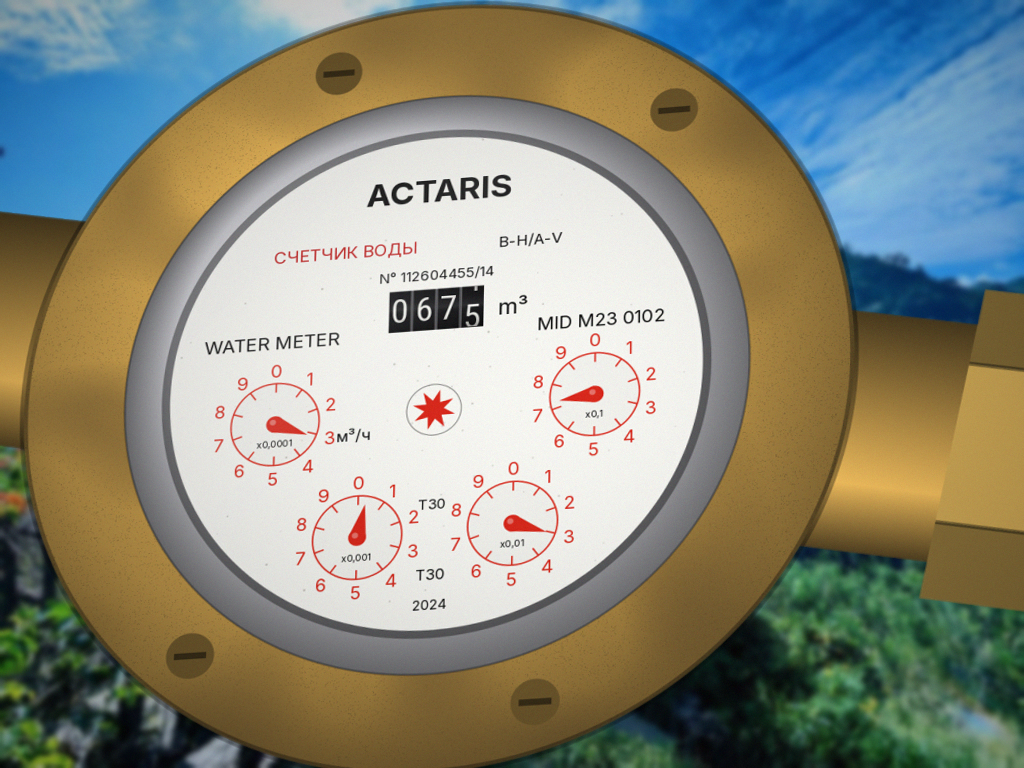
{"value": 674.7303, "unit": "m³"}
